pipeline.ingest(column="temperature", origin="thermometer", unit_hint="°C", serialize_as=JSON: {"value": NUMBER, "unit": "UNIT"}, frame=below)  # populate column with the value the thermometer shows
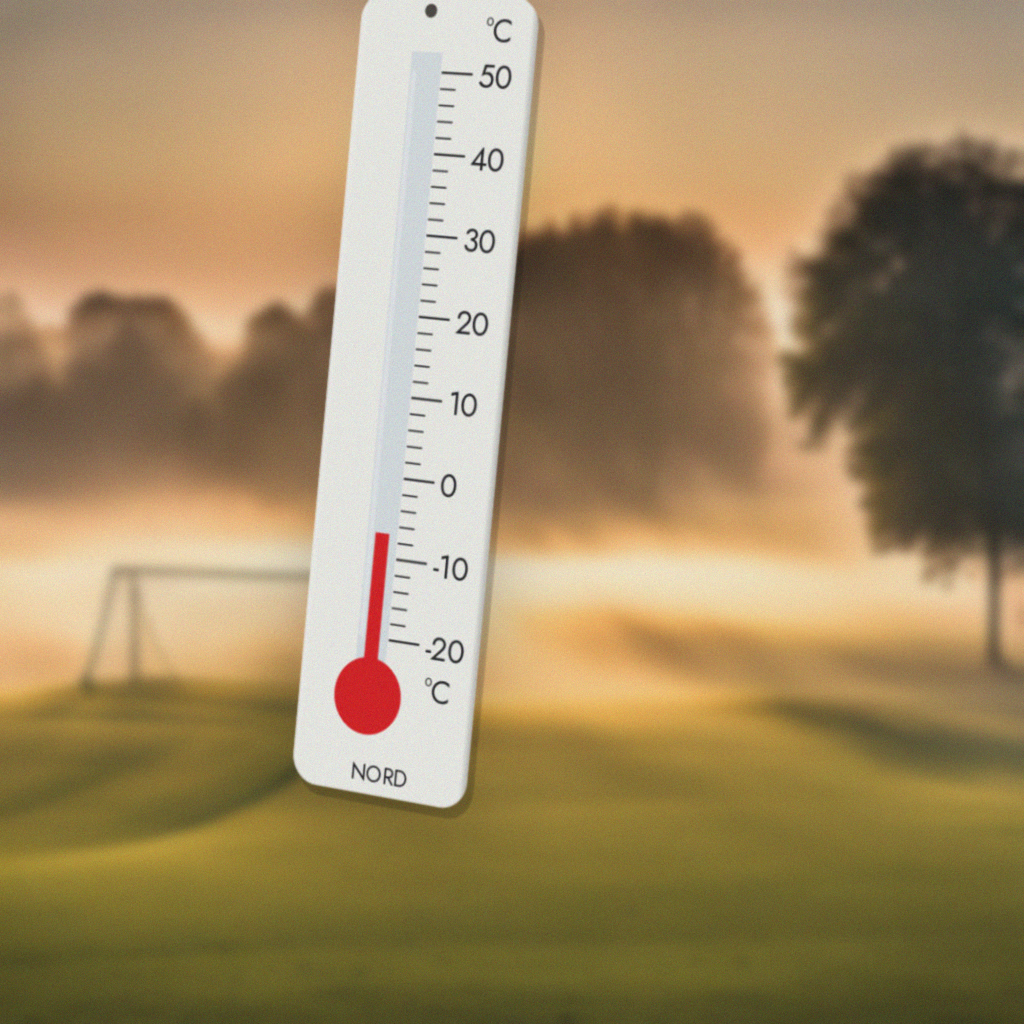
{"value": -7, "unit": "°C"}
